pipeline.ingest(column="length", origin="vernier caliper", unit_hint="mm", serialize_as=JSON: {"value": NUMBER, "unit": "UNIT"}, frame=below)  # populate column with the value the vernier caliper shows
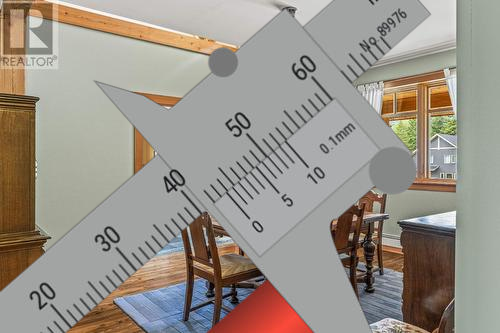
{"value": 43.8, "unit": "mm"}
